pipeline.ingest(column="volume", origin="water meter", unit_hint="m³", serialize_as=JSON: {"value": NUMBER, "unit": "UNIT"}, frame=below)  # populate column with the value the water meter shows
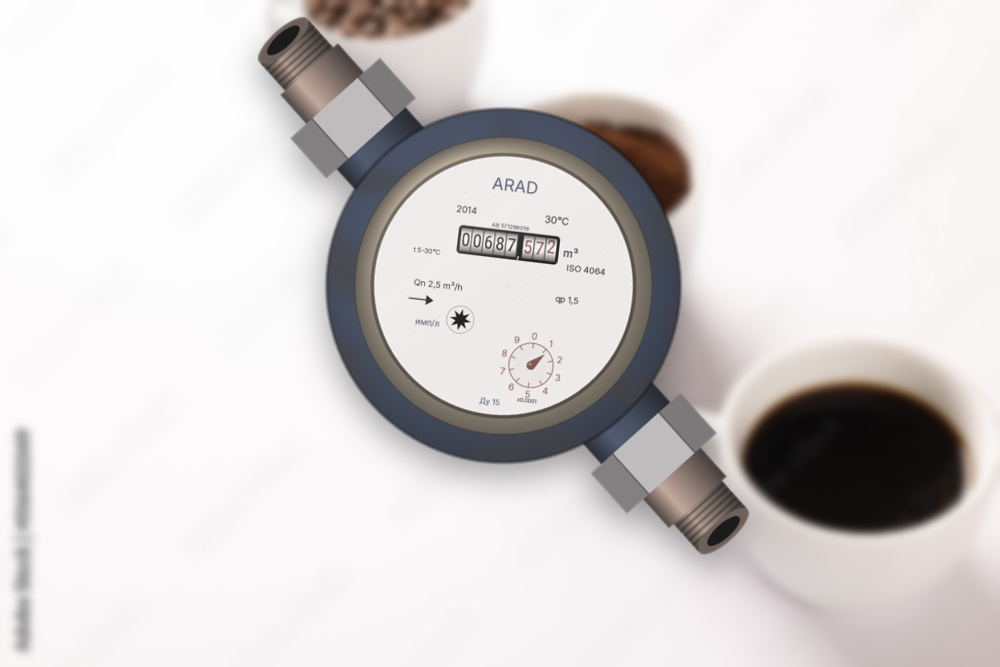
{"value": 687.5721, "unit": "m³"}
